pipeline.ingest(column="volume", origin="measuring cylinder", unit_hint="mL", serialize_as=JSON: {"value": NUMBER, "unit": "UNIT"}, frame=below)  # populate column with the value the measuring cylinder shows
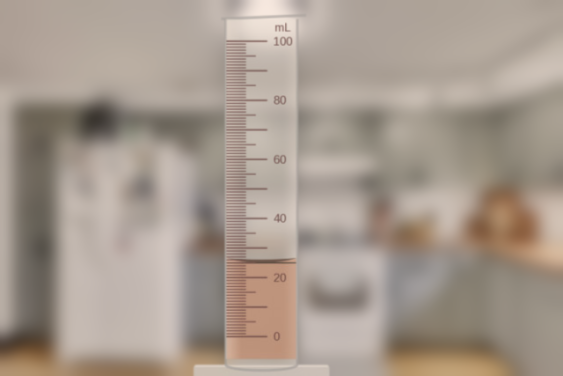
{"value": 25, "unit": "mL"}
